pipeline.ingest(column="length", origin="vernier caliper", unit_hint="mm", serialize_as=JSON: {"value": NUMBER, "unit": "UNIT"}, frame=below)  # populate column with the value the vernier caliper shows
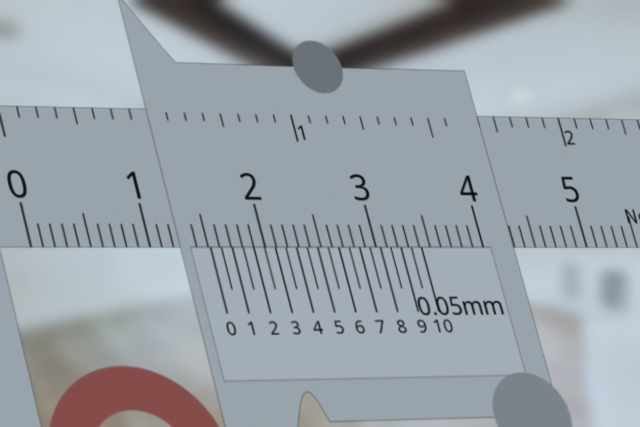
{"value": 15.2, "unit": "mm"}
